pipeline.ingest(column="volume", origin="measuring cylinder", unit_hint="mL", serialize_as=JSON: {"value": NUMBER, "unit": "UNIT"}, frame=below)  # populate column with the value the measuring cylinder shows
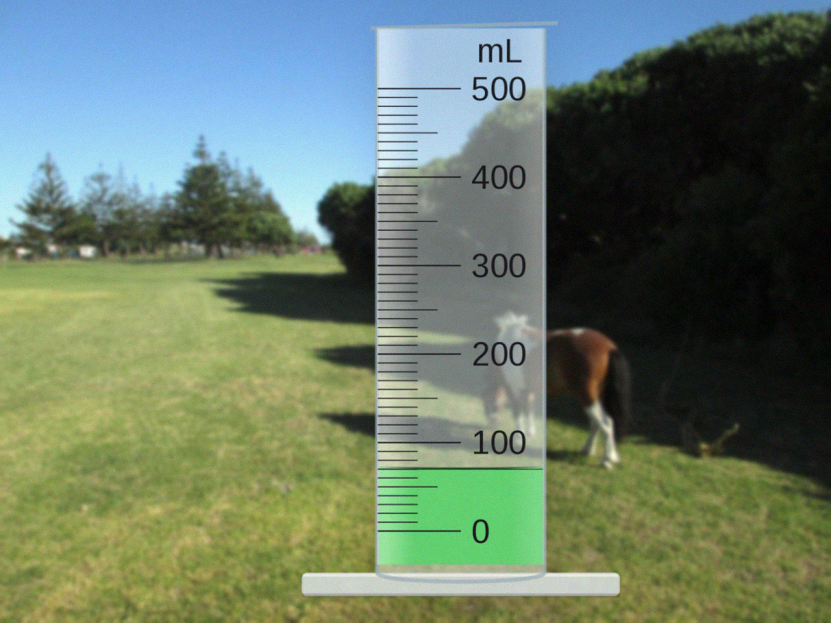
{"value": 70, "unit": "mL"}
